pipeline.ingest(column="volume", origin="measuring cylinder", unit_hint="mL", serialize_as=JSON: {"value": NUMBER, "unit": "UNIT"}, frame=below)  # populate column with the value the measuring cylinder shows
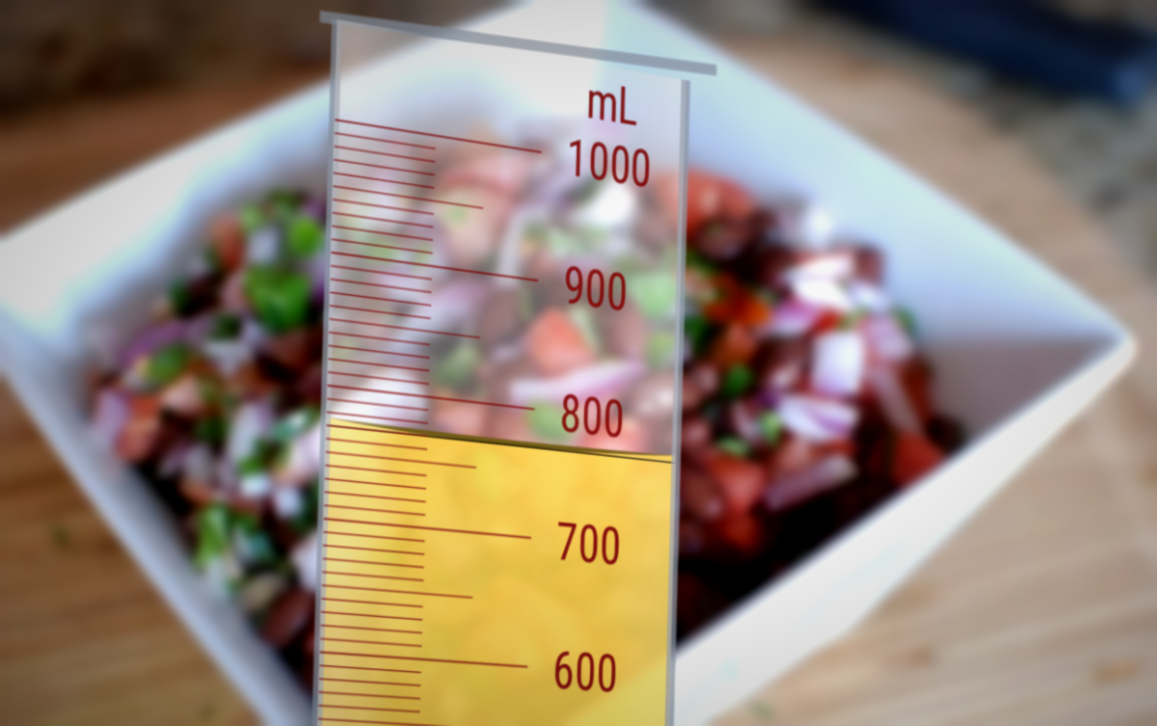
{"value": 770, "unit": "mL"}
